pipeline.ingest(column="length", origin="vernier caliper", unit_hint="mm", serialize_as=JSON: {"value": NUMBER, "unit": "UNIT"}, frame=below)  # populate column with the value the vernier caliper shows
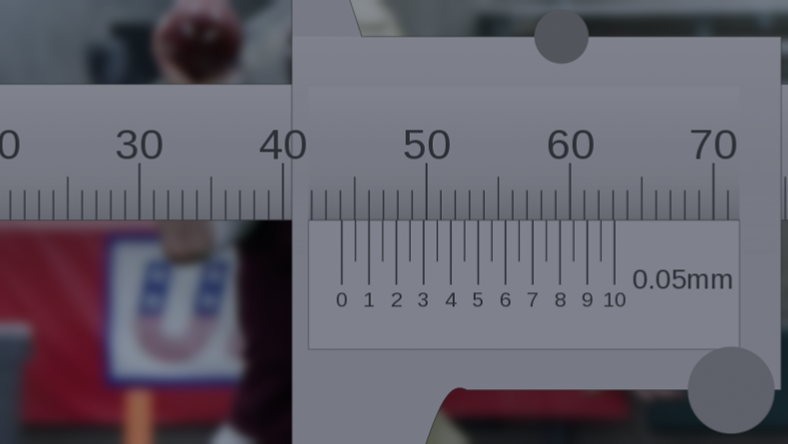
{"value": 44.1, "unit": "mm"}
